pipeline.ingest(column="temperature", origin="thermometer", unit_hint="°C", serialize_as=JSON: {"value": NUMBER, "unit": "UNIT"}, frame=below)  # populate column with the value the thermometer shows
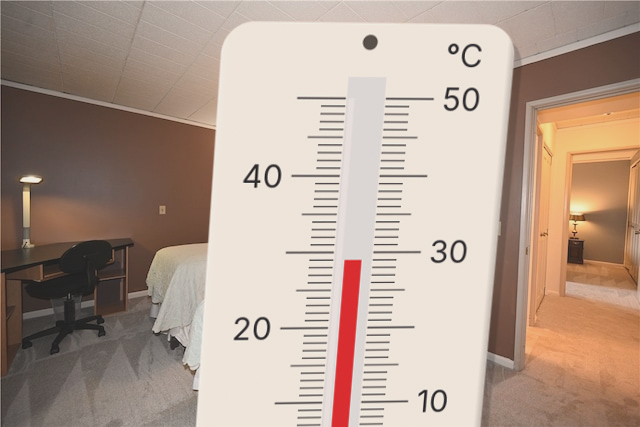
{"value": 29, "unit": "°C"}
